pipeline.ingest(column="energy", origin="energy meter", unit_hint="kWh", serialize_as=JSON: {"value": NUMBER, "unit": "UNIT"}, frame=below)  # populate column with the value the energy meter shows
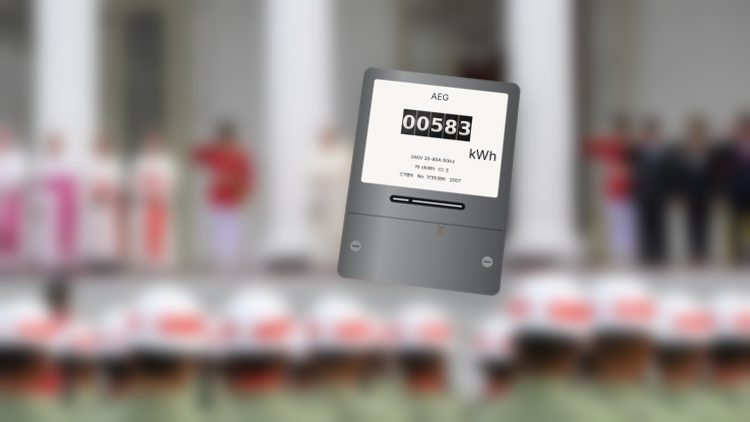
{"value": 583, "unit": "kWh"}
